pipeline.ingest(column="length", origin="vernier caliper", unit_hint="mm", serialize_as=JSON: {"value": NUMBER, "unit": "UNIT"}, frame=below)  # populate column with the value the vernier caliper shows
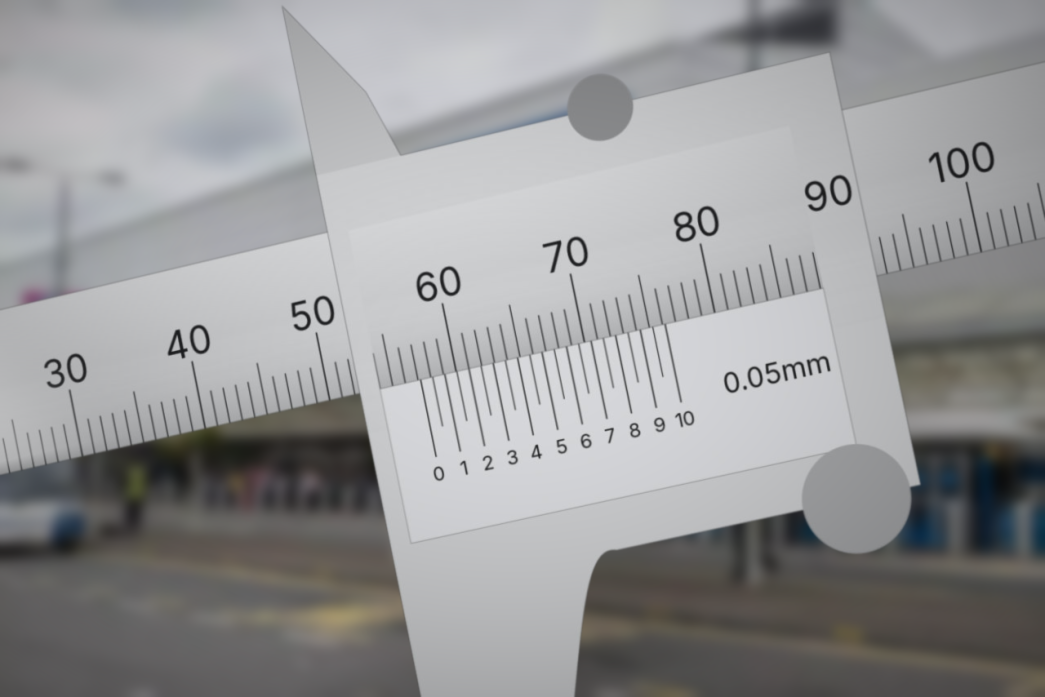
{"value": 57.2, "unit": "mm"}
